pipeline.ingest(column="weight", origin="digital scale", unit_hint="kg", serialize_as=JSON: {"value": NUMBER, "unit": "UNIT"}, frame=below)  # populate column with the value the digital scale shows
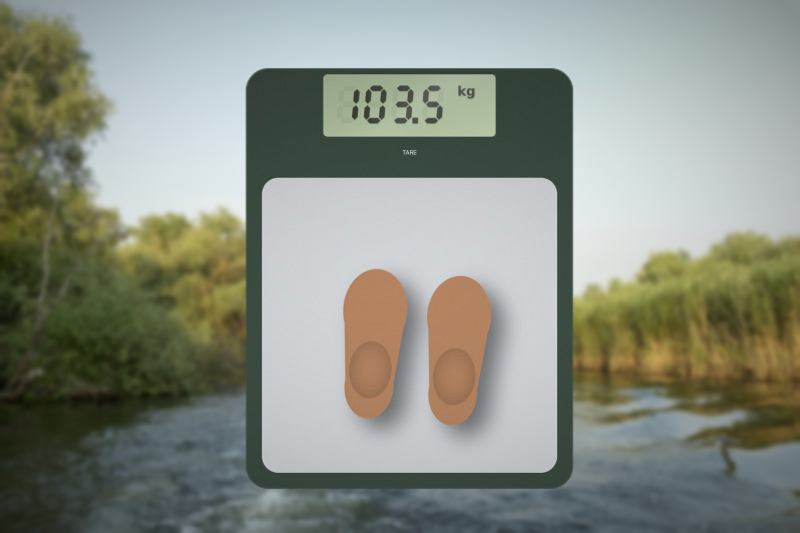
{"value": 103.5, "unit": "kg"}
